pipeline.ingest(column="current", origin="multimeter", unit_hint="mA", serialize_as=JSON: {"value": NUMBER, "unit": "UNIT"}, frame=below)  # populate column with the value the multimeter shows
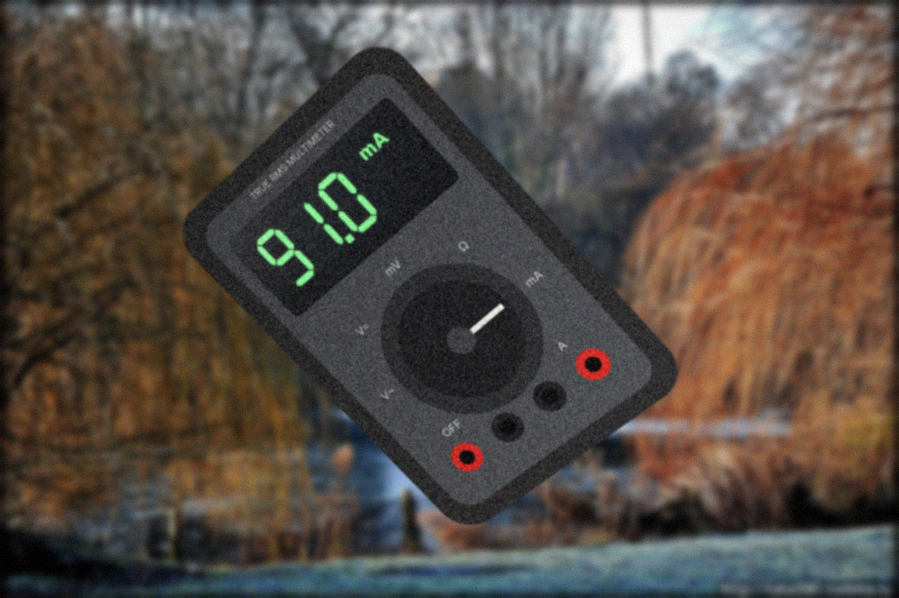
{"value": 91.0, "unit": "mA"}
